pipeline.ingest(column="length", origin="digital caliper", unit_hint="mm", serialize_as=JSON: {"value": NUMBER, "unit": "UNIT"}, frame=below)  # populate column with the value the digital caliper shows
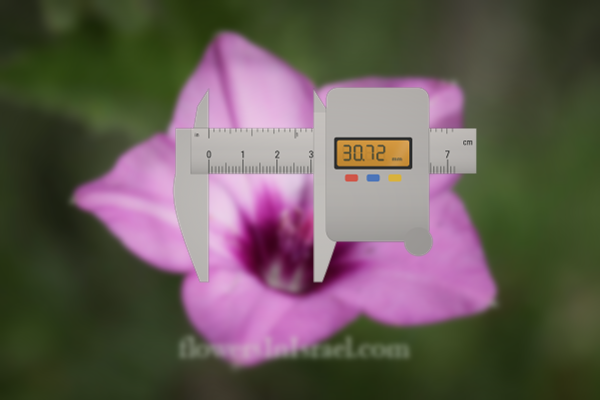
{"value": 30.72, "unit": "mm"}
